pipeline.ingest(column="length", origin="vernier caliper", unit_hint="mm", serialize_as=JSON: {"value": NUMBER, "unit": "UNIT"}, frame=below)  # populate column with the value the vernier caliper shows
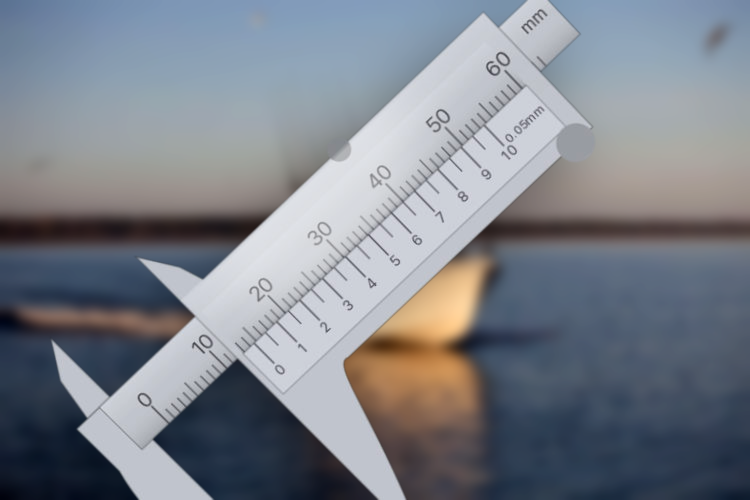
{"value": 14.6, "unit": "mm"}
